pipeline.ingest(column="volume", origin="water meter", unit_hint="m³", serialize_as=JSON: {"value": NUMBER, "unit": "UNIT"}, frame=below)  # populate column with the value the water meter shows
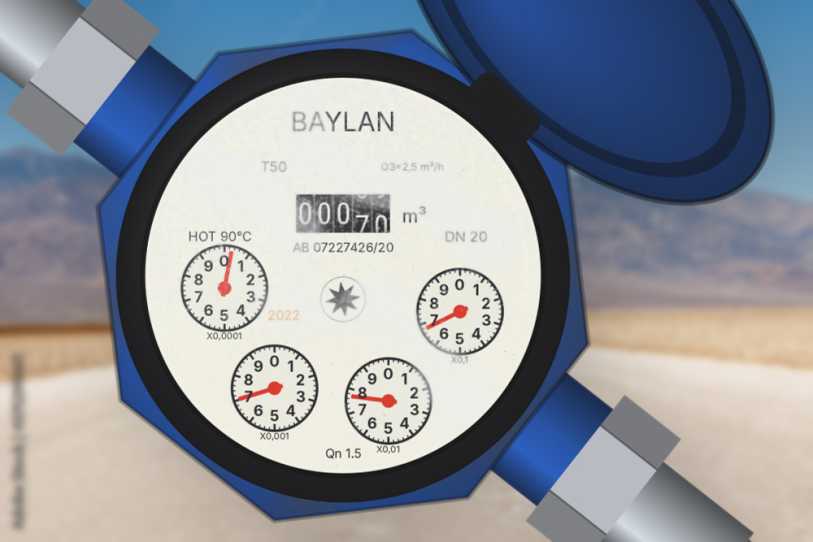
{"value": 69.6770, "unit": "m³"}
